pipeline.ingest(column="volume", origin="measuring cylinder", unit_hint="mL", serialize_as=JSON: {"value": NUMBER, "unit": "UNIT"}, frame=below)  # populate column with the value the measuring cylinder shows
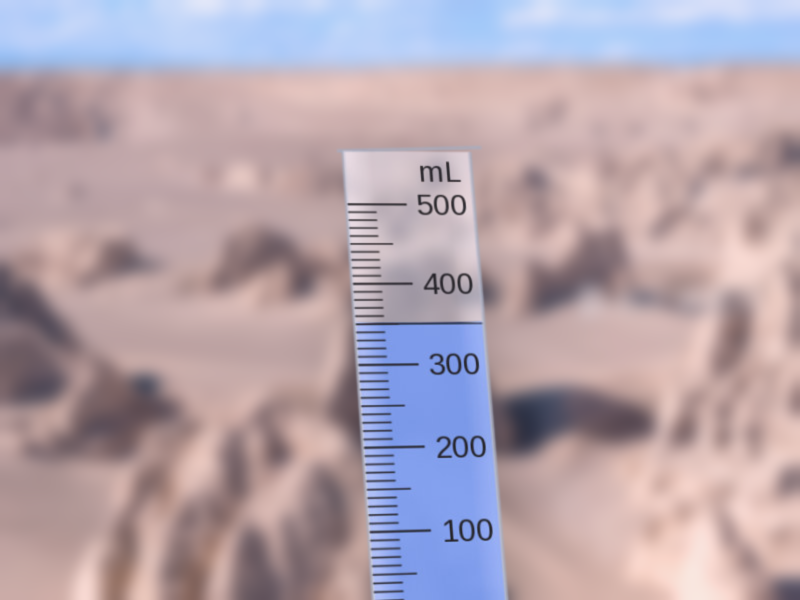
{"value": 350, "unit": "mL"}
